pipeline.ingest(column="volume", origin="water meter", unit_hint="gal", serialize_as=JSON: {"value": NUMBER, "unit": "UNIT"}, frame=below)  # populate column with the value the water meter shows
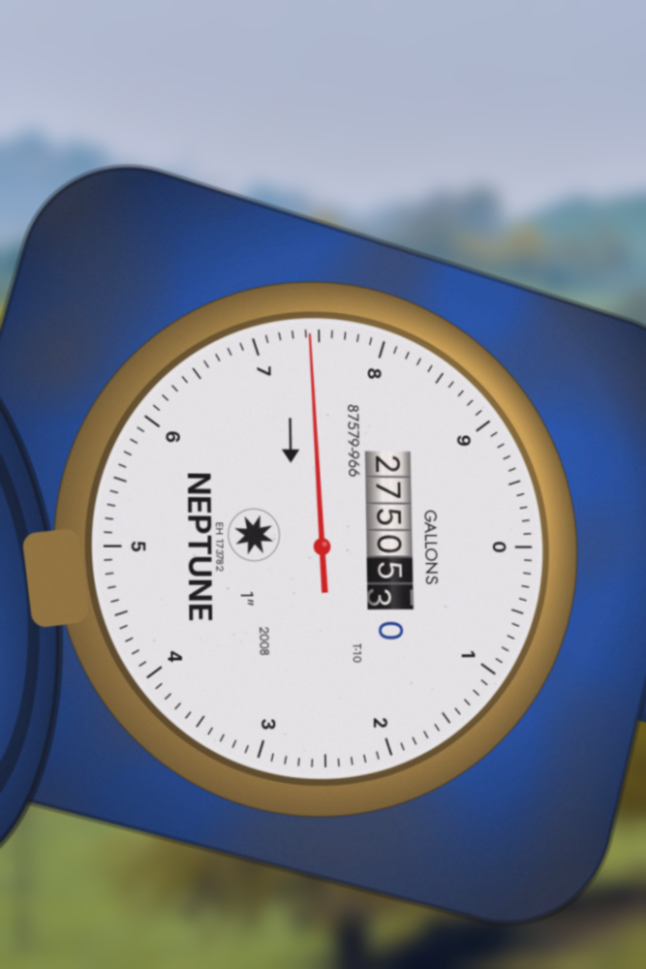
{"value": 2750527.4, "unit": "gal"}
